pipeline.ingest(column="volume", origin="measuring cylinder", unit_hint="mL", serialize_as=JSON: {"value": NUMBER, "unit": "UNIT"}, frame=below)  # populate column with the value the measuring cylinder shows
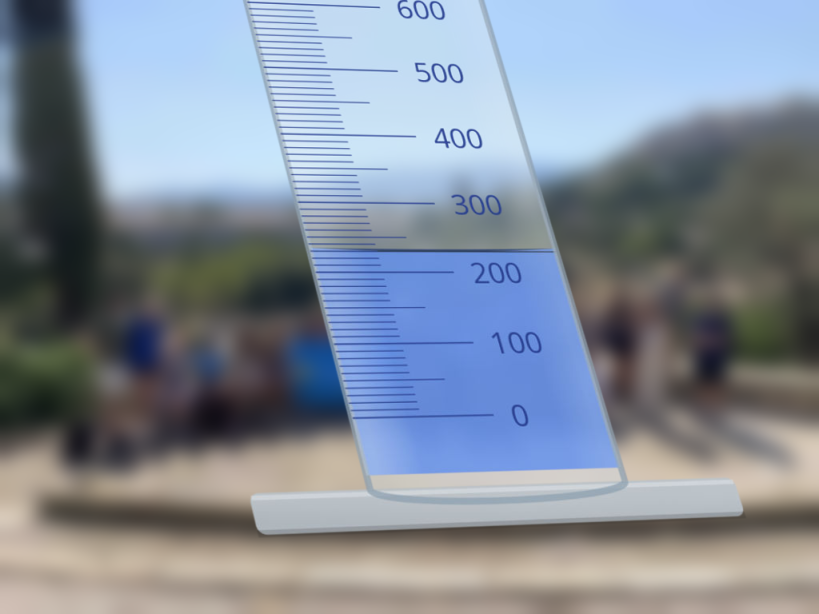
{"value": 230, "unit": "mL"}
